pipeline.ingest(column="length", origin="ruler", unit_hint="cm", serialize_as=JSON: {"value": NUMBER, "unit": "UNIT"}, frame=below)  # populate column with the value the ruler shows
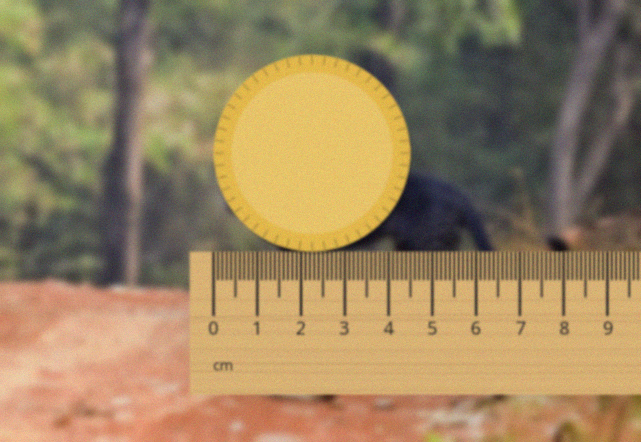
{"value": 4.5, "unit": "cm"}
